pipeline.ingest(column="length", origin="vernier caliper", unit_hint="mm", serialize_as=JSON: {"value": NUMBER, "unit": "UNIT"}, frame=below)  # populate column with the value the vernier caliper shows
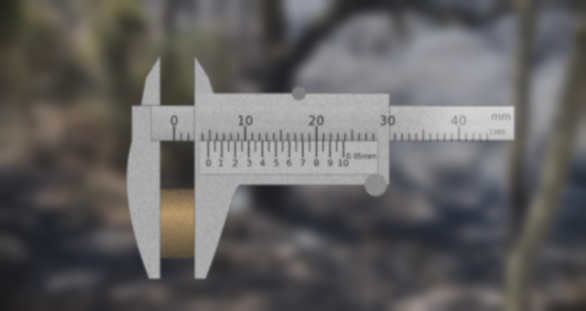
{"value": 4.8, "unit": "mm"}
